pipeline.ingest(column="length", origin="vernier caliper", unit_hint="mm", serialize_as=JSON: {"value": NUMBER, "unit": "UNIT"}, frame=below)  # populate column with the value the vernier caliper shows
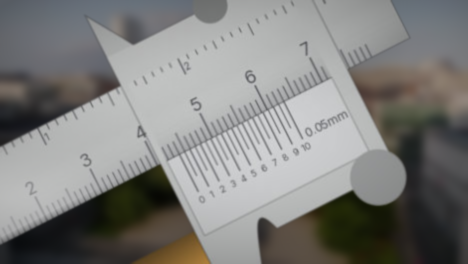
{"value": 44.0, "unit": "mm"}
